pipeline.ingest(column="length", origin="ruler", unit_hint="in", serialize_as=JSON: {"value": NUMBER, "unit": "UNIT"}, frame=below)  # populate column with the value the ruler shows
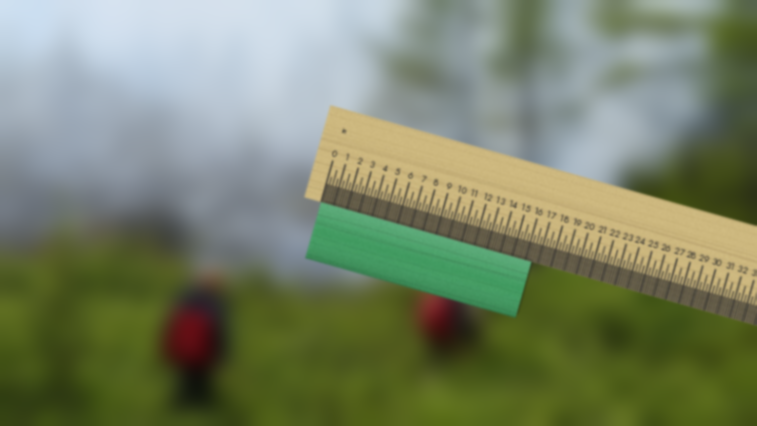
{"value": 16.5, "unit": "in"}
